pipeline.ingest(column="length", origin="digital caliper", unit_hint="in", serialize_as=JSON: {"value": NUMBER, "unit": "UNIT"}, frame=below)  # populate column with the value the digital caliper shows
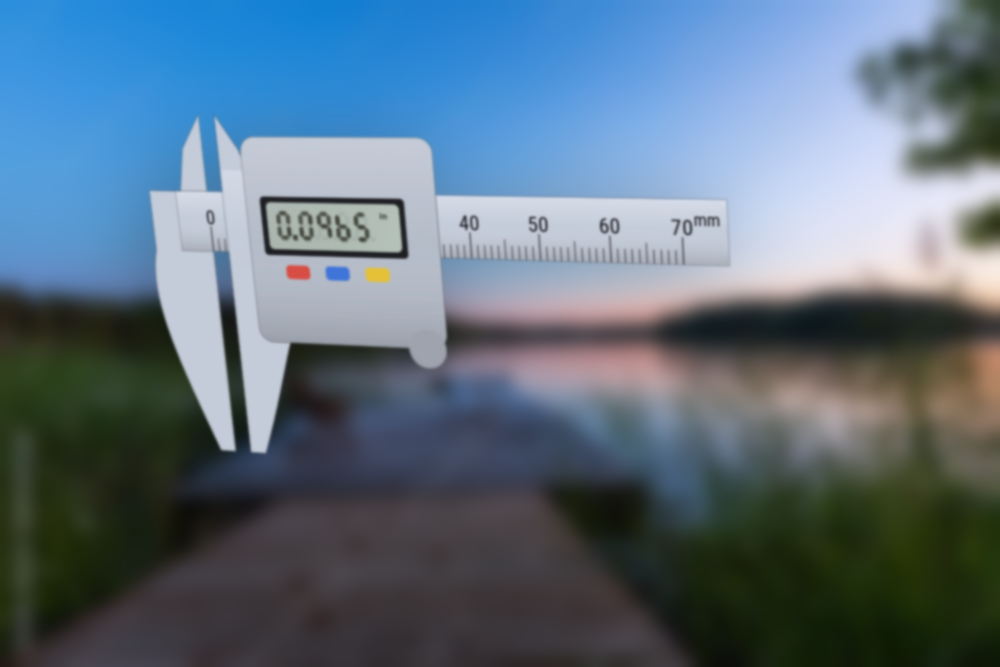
{"value": 0.0965, "unit": "in"}
